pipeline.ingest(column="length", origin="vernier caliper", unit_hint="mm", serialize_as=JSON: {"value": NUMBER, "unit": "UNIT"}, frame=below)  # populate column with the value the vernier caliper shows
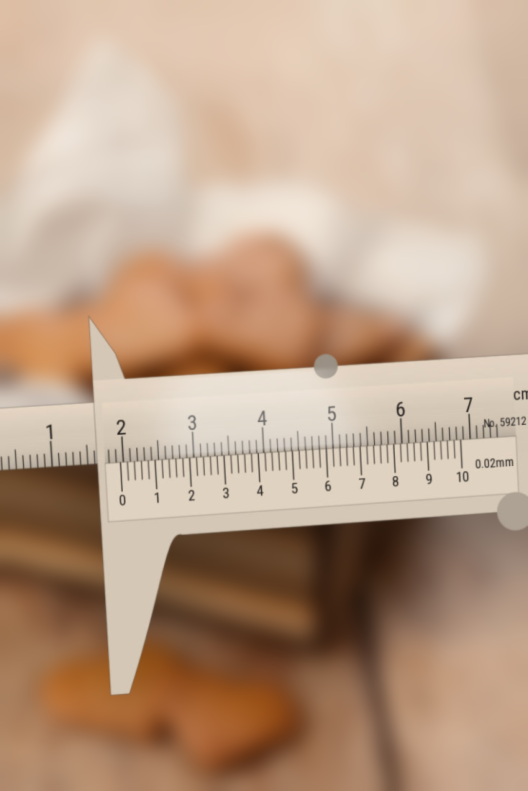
{"value": 19.6, "unit": "mm"}
